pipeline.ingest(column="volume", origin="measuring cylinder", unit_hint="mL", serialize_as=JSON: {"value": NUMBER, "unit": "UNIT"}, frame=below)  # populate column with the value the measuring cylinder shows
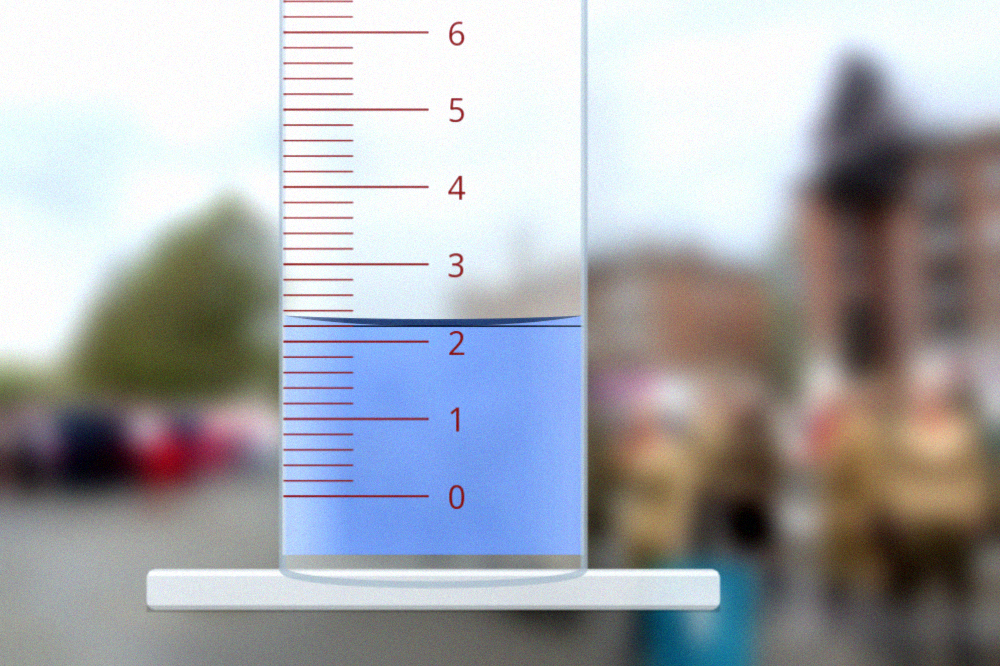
{"value": 2.2, "unit": "mL"}
